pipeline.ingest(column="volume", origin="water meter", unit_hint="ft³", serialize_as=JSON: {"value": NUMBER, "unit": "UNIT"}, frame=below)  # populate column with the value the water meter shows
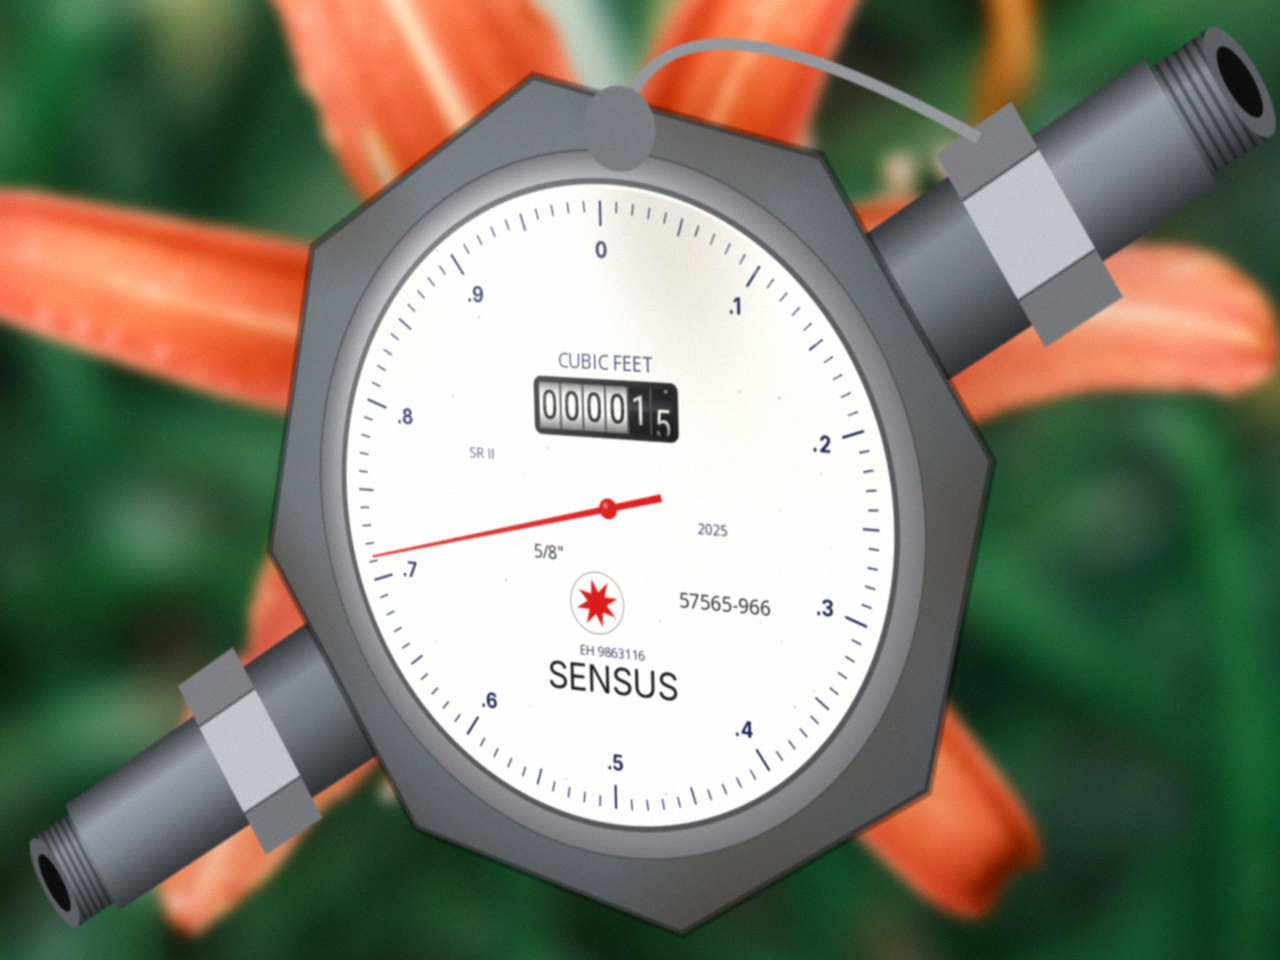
{"value": 14.71, "unit": "ft³"}
